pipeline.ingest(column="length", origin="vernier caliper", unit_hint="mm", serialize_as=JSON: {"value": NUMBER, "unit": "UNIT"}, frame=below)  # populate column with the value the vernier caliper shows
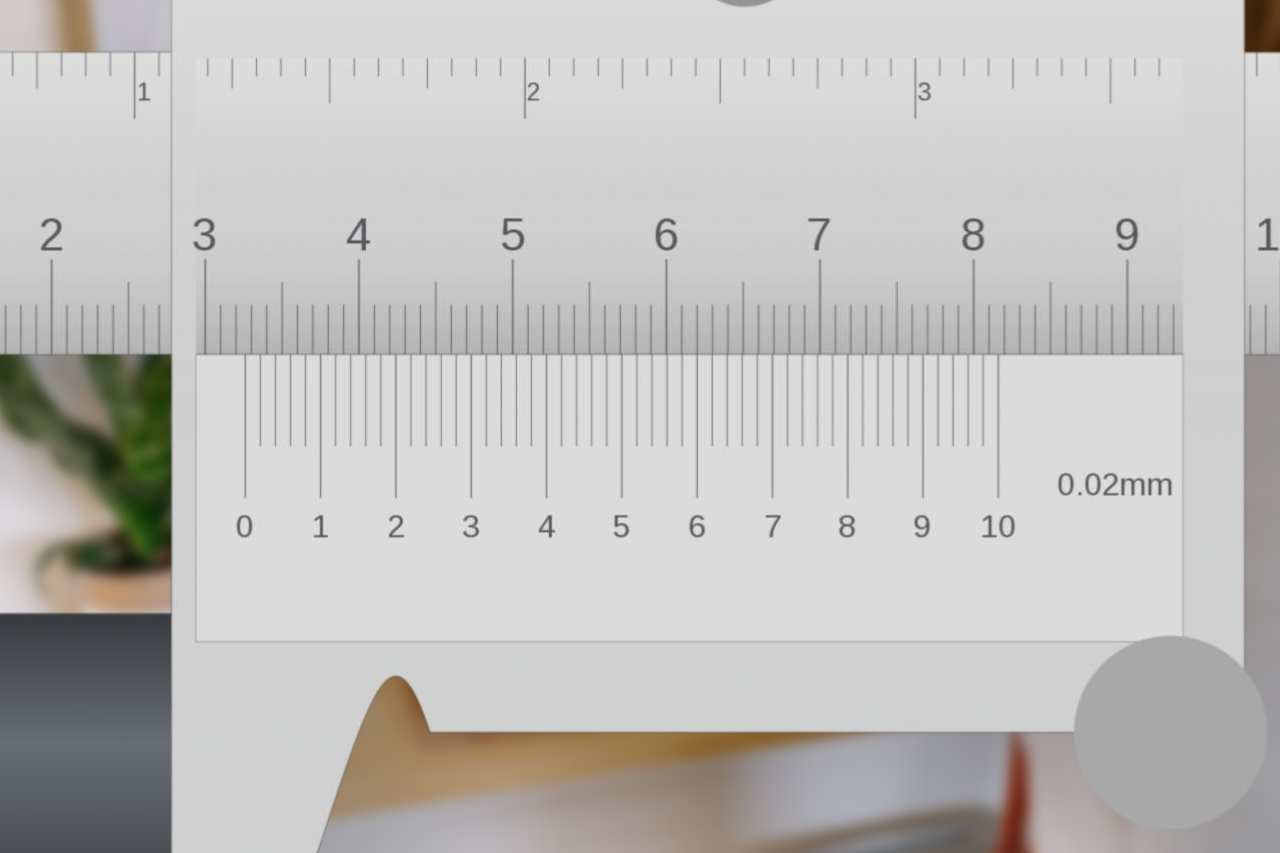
{"value": 32.6, "unit": "mm"}
